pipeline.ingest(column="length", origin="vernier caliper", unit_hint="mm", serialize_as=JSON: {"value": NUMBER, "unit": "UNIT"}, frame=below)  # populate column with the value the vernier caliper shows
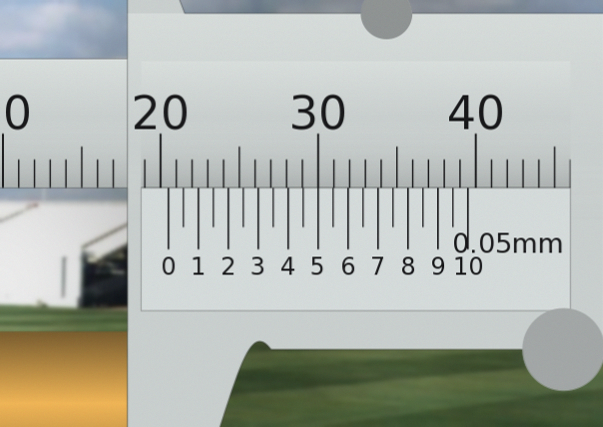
{"value": 20.5, "unit": "mm"}
